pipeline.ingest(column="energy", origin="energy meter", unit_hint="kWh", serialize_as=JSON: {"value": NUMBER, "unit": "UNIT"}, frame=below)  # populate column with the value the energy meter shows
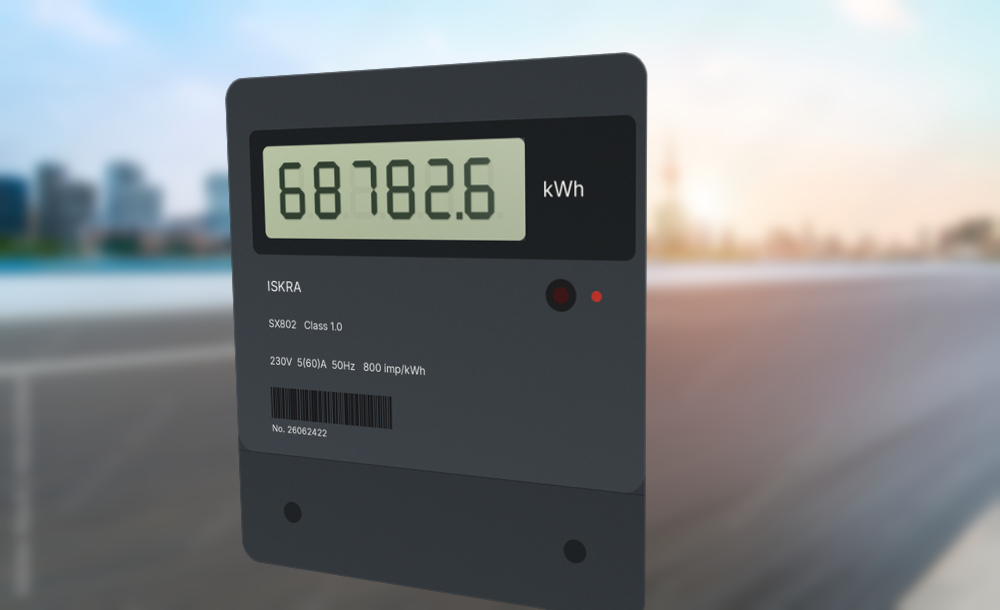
{"value": 68782.6, "unit": "kWh"}
